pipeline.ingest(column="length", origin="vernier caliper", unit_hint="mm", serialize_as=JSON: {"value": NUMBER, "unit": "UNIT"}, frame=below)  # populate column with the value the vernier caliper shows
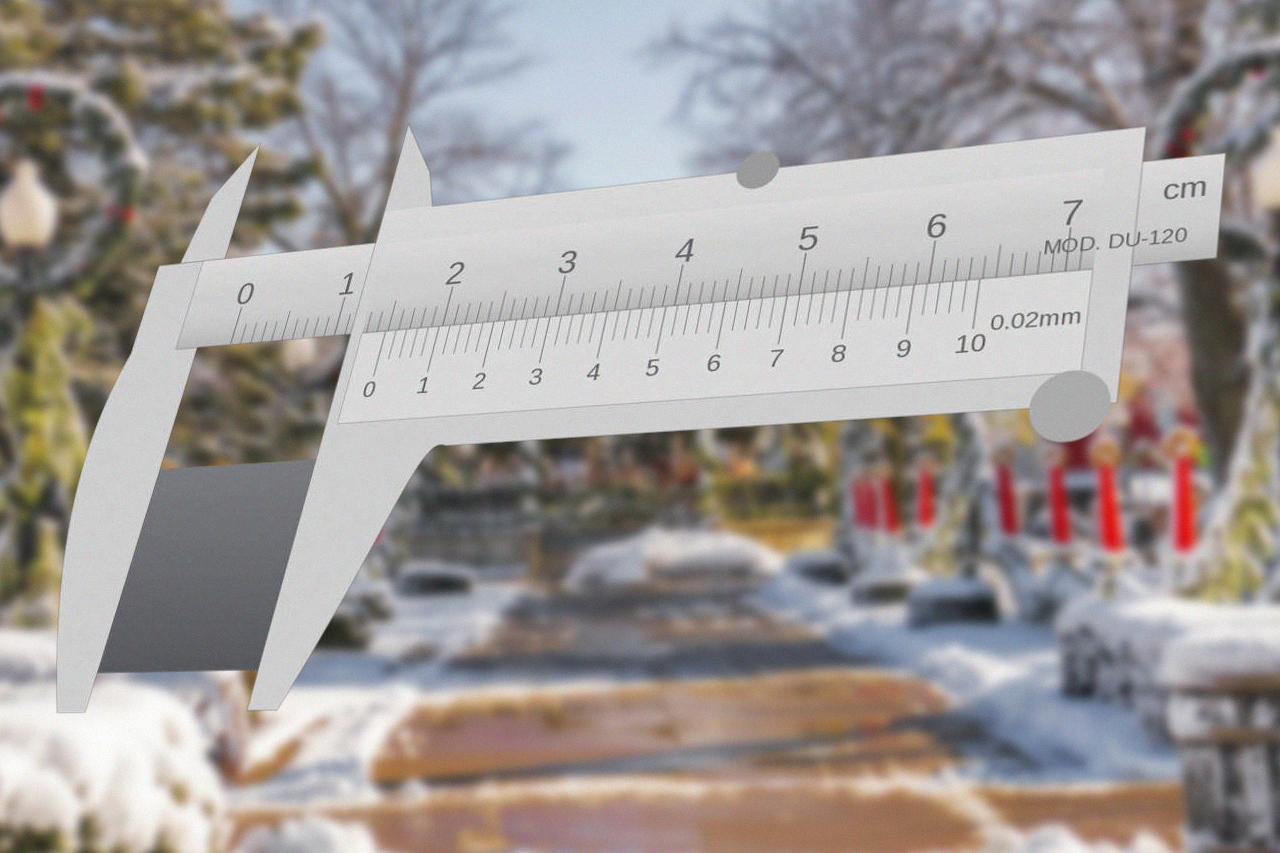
{"value": 14.8, "unit": "mm"}
